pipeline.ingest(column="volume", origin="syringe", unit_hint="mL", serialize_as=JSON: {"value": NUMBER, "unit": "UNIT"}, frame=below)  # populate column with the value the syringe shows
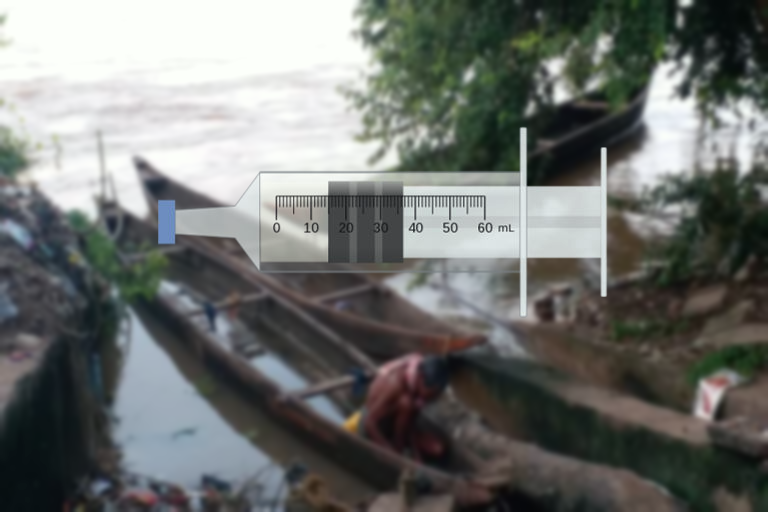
{"value": 15, "unit": "mL"}
